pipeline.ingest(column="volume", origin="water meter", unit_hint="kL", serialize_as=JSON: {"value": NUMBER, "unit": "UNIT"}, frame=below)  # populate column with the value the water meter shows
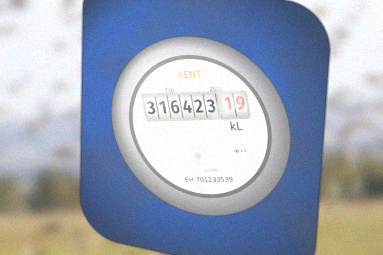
{"value": 316423.19, "unit": "kL"}
